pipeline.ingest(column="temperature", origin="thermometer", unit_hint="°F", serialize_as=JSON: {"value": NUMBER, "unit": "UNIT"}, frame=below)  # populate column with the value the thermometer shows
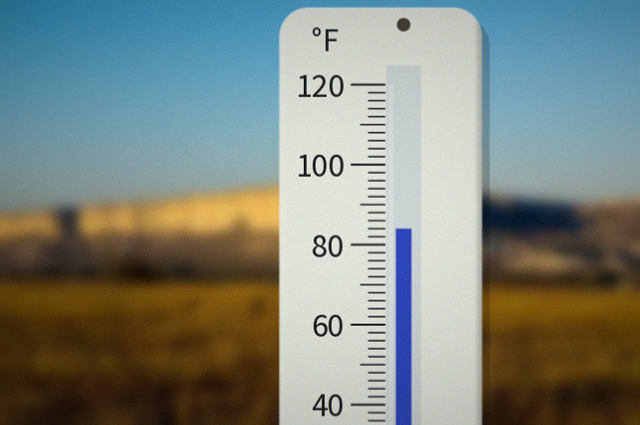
{"value": 84, "unit": "°F"}
